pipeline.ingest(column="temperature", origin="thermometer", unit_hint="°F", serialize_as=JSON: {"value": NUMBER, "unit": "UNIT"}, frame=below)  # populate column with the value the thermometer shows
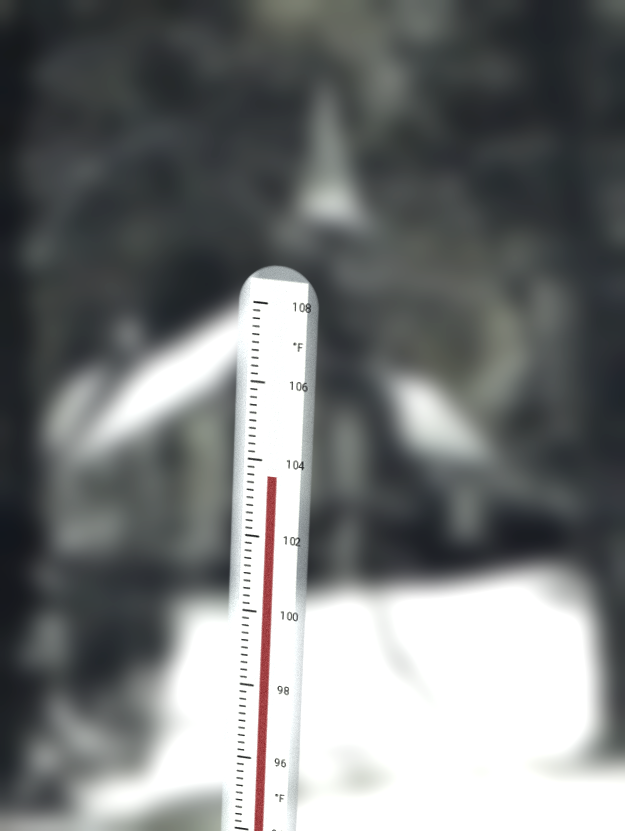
{"value": 103.6, "unit": "°F"}
